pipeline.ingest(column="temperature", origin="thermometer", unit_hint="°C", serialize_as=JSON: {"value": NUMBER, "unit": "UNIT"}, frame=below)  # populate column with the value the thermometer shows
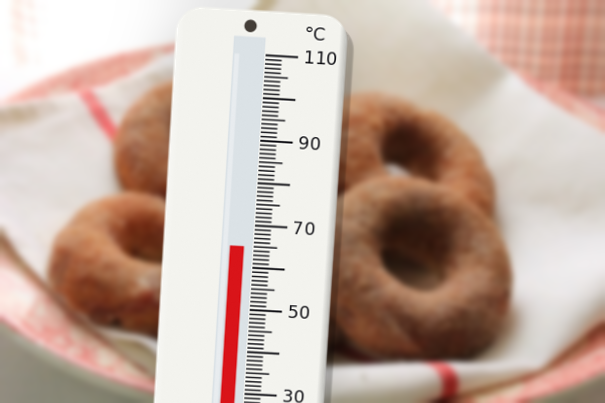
{"value": 65, "unit": "°C"}
